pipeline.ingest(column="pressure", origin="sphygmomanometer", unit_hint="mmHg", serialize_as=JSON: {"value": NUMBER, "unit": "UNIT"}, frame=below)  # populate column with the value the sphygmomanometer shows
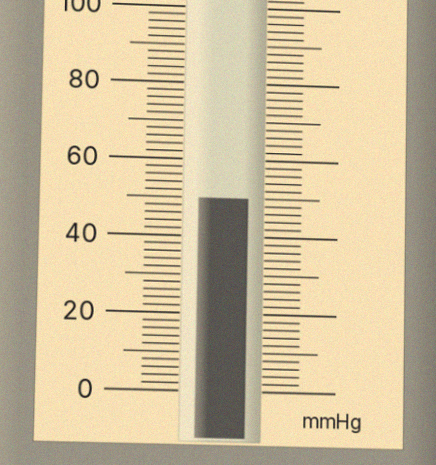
{"value": 50, "unit": "mmHg"}
